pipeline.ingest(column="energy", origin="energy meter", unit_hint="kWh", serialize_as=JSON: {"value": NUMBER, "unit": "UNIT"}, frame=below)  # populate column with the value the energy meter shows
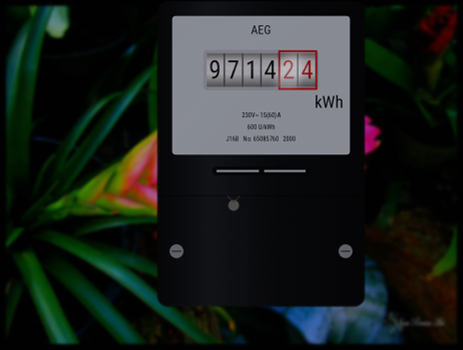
{"value": 9714.24, "unit": "kWh"}
